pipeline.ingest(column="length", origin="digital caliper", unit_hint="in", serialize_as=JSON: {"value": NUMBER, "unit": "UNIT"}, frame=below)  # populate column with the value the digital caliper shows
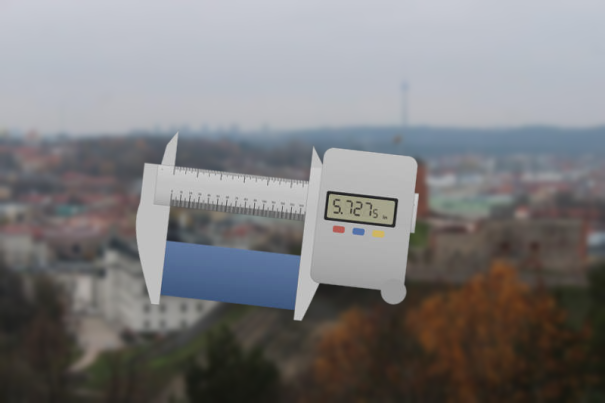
{"value": 5.7275, "unit": "in"}
